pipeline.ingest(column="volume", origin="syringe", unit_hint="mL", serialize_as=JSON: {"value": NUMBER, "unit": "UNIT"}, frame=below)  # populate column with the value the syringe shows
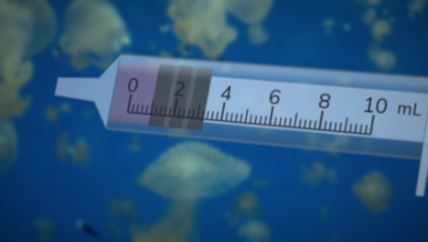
{"value": 1, "unit": "mL"}
